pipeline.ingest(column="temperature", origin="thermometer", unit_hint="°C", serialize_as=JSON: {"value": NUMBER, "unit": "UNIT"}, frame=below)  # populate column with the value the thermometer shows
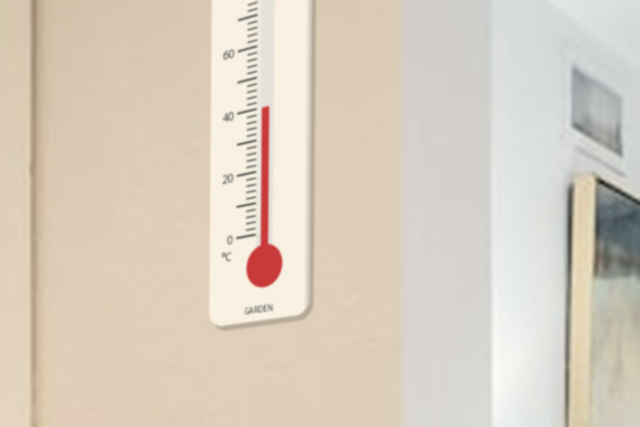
{"value": 40, "unit": "°C"}
